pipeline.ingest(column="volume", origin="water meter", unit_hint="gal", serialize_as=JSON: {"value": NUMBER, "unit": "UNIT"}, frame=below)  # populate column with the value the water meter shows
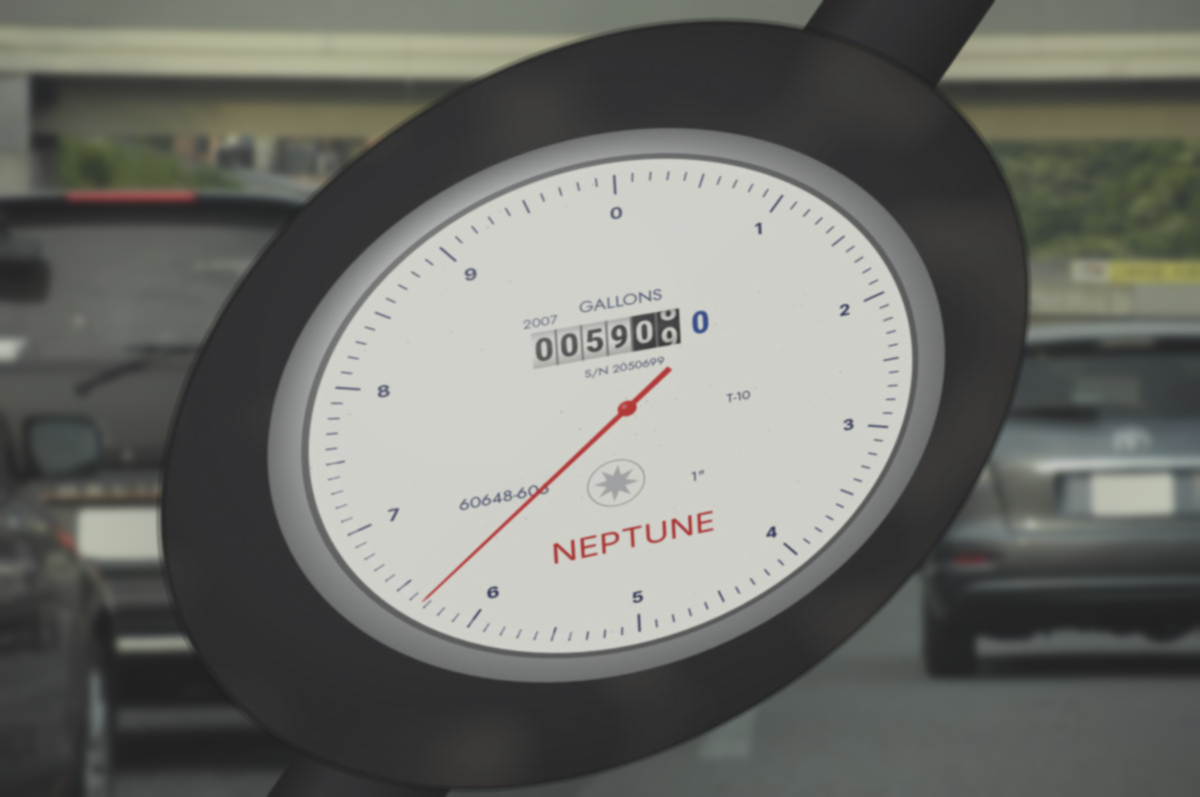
{"value": 59086.3, "unit": "gal"}
